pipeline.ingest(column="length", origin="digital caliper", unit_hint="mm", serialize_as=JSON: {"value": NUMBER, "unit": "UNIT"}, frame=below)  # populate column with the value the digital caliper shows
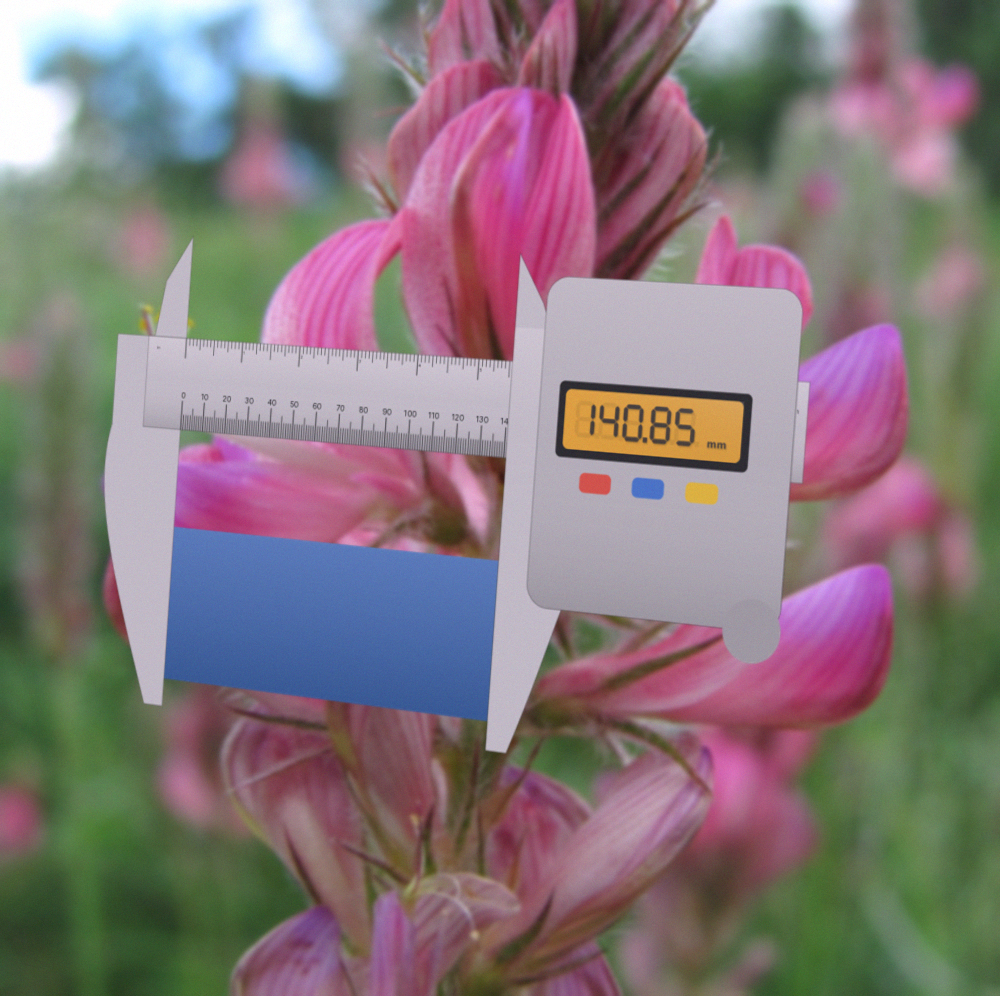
{"value": 140.85, "unit": "mm"}
